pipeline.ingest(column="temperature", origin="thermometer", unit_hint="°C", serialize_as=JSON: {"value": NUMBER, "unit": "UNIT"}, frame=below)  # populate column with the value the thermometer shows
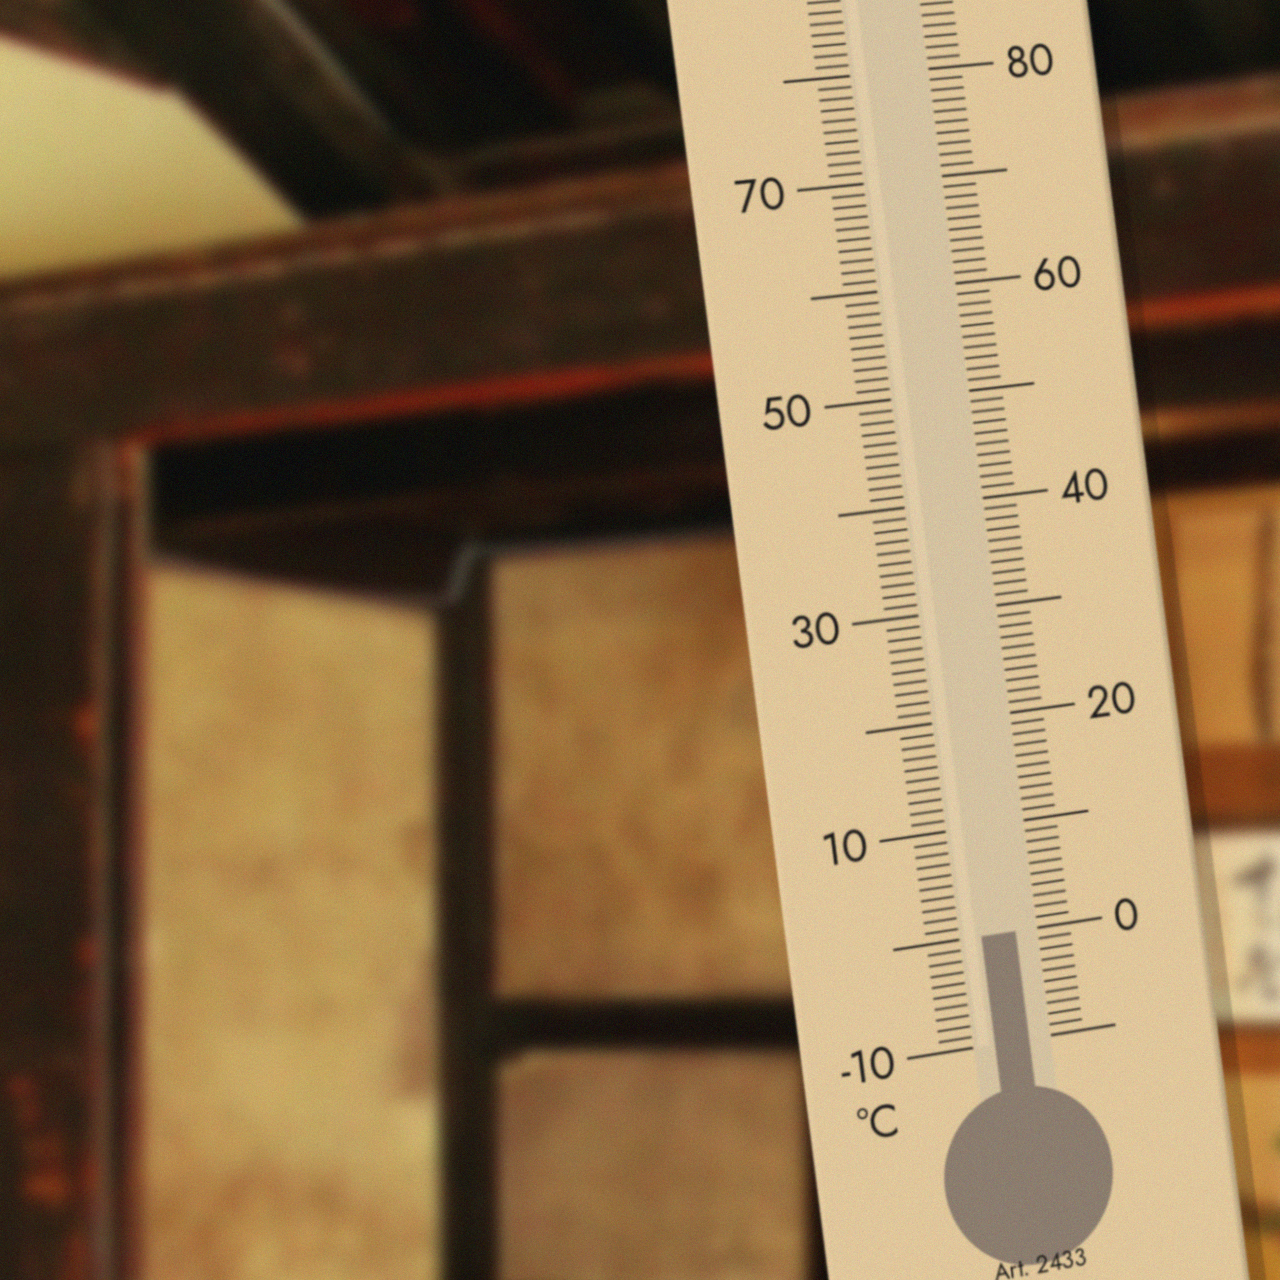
{"value": 0, "unit": "°C"}
